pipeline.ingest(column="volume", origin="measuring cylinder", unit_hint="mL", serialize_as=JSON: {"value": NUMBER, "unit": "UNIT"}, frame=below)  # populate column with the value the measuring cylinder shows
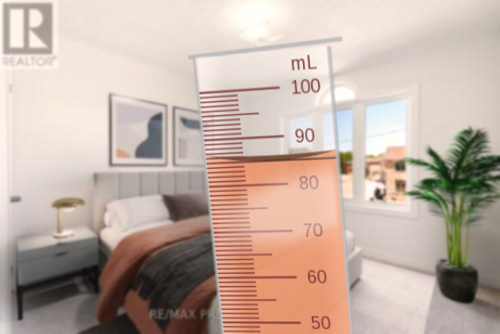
{"value": 85, "unit": "mL"}
